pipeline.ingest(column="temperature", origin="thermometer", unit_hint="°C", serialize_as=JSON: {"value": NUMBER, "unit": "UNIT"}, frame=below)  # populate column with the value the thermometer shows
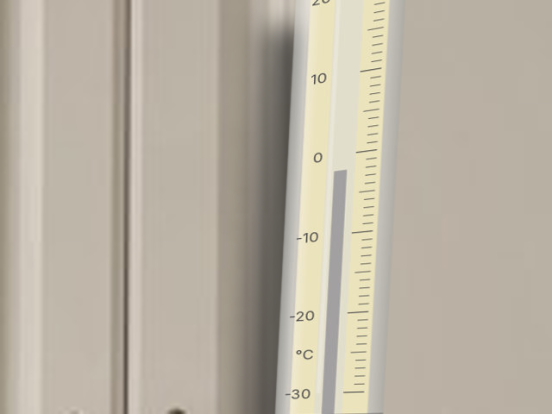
{"value": -2, "unit": "°C"}
